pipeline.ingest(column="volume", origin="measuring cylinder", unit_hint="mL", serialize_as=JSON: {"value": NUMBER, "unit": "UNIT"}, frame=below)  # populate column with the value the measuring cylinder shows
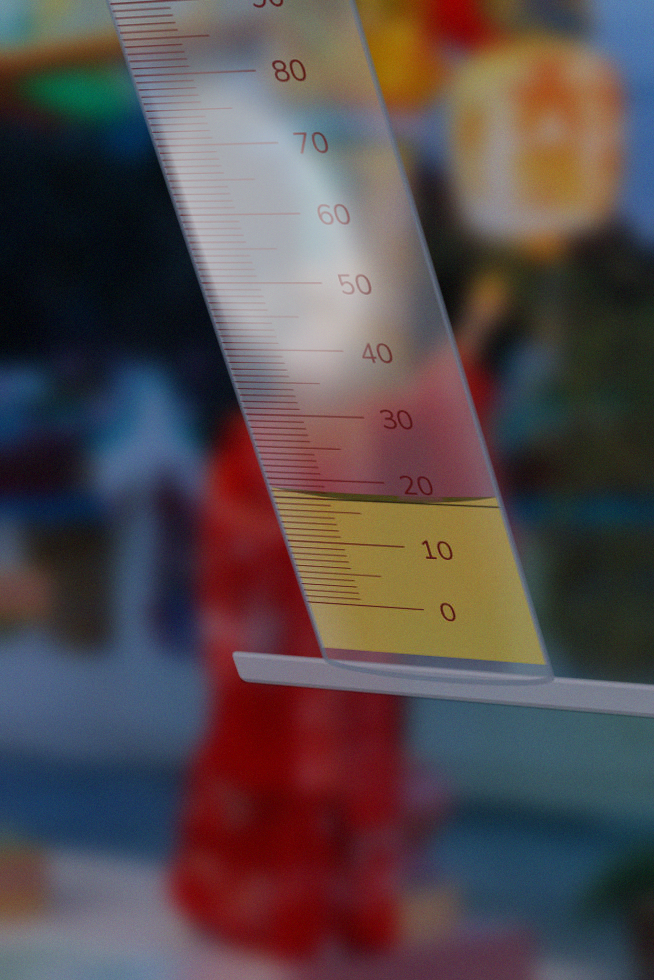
{"value": 17, "unit": "mL"}
